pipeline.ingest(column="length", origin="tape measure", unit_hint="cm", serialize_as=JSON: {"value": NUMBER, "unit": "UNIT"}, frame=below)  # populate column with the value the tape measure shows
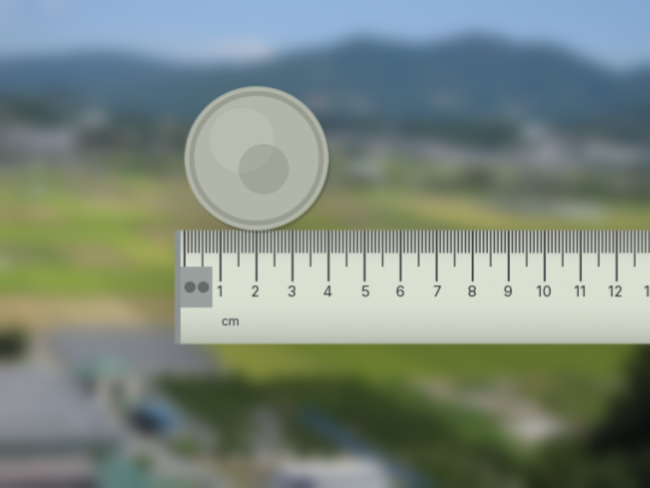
{"value": 4, "unit": "cm"}
